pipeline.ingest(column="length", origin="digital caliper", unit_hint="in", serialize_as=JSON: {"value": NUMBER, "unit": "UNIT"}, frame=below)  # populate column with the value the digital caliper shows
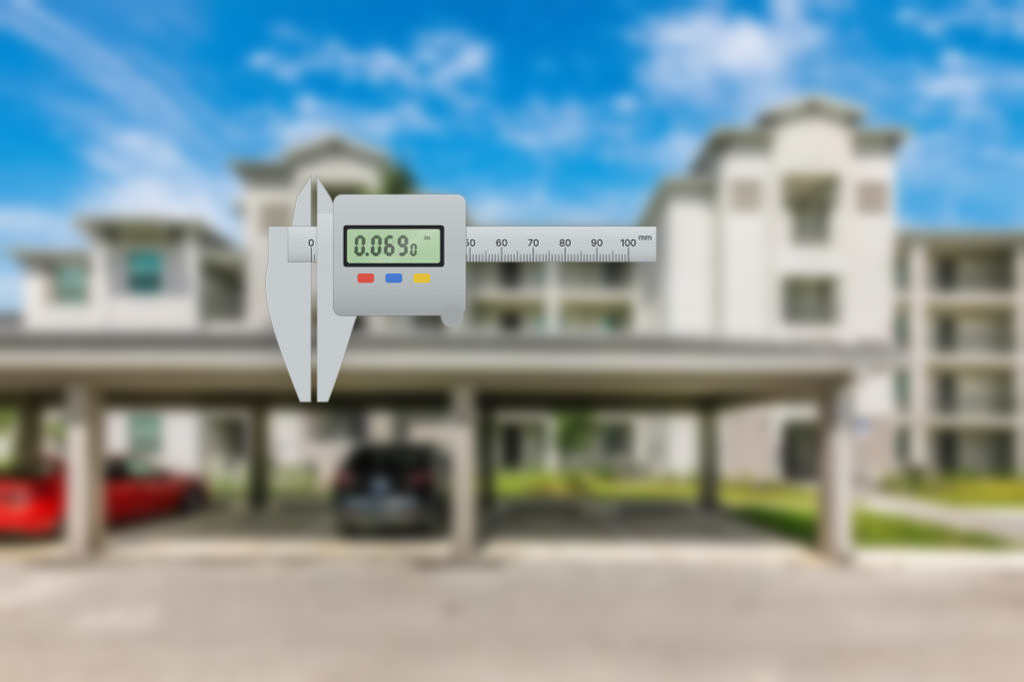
{"value": 0.0690, "unit": "in"}
